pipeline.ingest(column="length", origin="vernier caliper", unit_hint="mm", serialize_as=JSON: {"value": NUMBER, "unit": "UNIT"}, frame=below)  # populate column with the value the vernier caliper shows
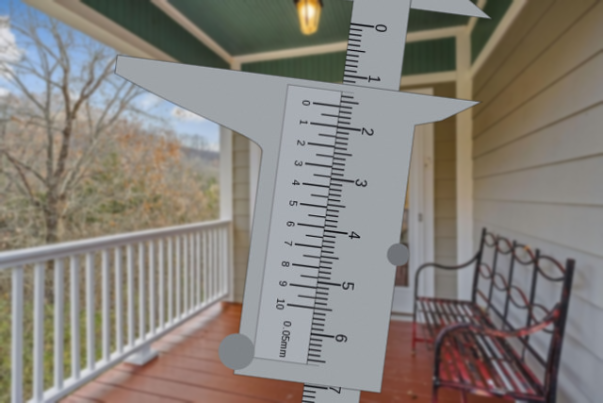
{"value": 16.0, "unit": "mm"}
